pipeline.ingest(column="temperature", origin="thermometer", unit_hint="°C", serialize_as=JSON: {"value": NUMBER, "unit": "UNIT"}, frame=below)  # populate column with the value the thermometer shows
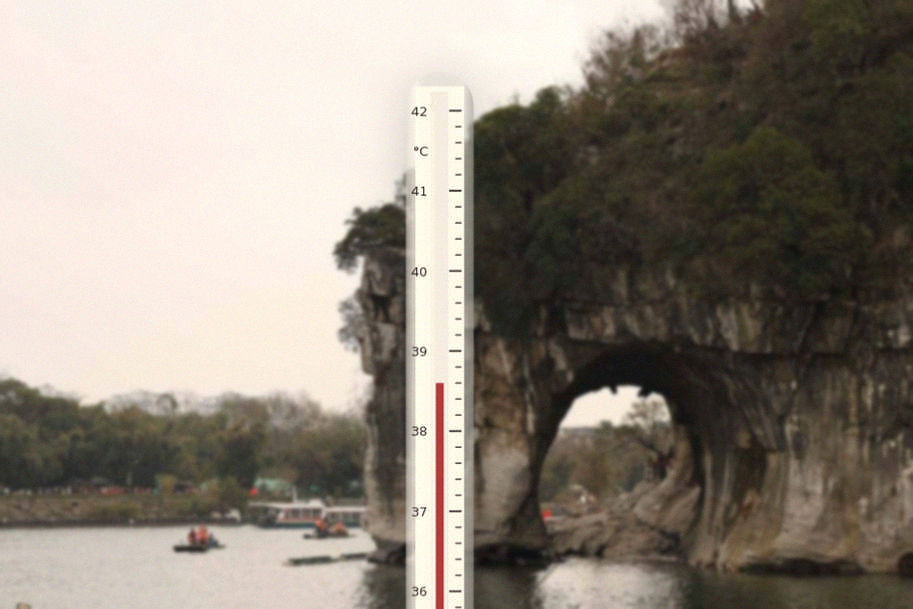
{"value": 38.6, "unit": "°C"}
